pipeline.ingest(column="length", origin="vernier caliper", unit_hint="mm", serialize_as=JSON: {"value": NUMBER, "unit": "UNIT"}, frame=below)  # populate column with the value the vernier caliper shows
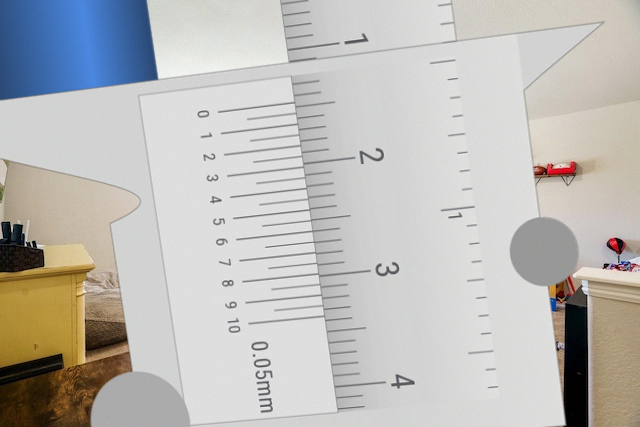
{"value": 14.6, "unit": "mm"}
